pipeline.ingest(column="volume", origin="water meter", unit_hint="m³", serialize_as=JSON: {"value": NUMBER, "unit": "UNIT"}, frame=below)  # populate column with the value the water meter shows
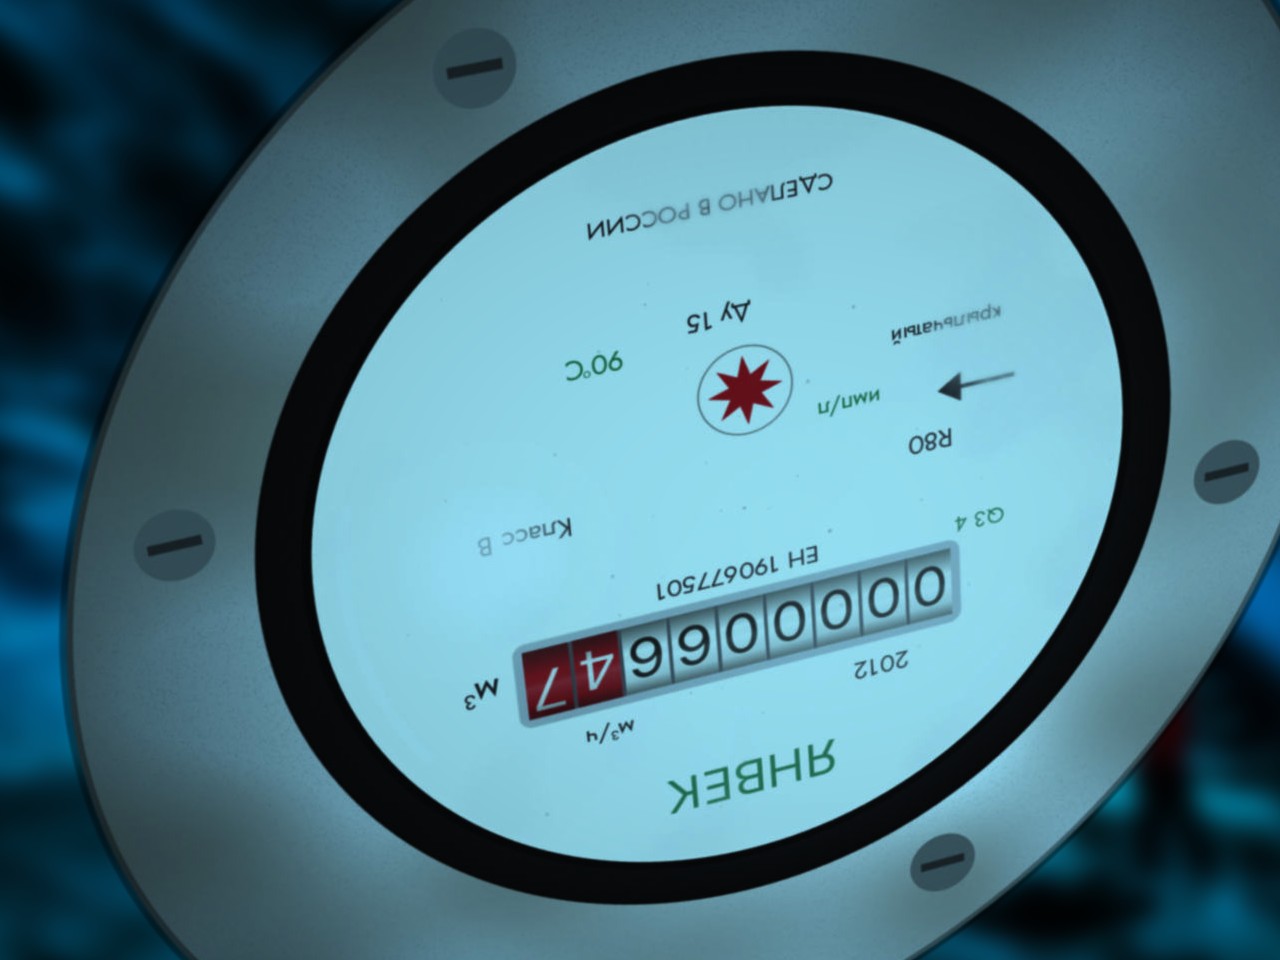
{"value": 66.47, "unit": "m³"}
